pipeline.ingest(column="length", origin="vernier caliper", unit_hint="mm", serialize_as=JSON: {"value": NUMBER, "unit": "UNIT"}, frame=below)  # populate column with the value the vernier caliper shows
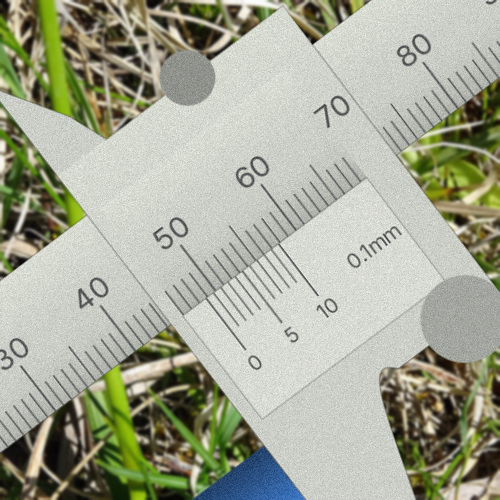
{"value": 48.8, "unit": "mm"}
